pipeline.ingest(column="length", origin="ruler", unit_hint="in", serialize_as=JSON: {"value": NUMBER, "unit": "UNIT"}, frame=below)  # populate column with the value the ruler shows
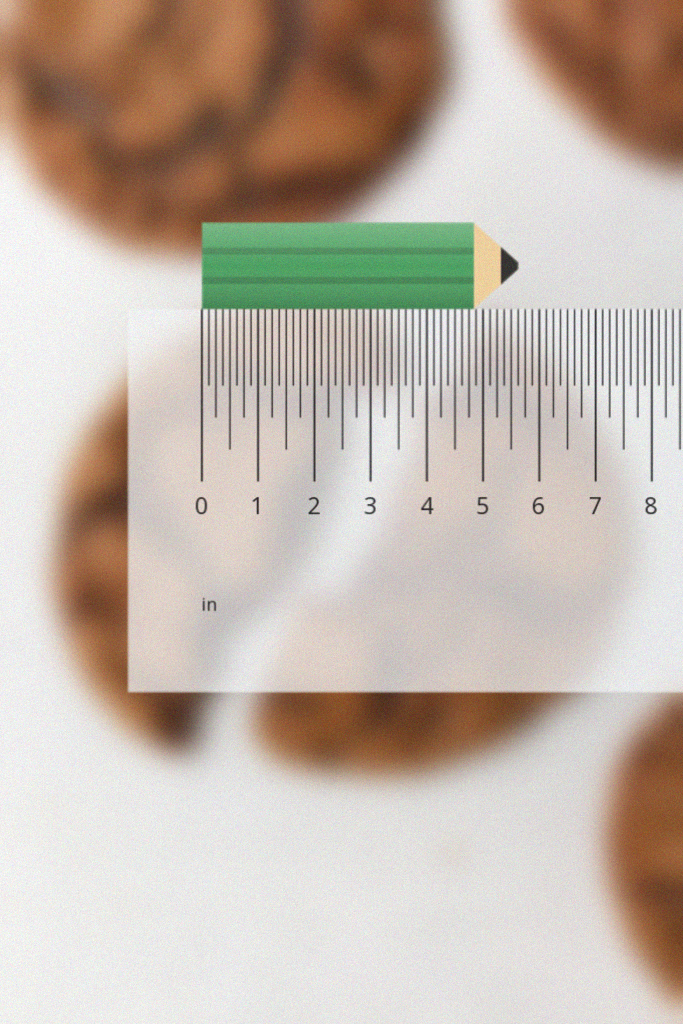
{"value": 5.625, "unit": "in"}
